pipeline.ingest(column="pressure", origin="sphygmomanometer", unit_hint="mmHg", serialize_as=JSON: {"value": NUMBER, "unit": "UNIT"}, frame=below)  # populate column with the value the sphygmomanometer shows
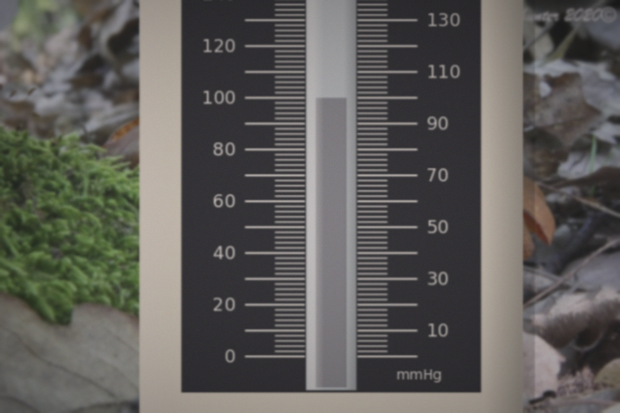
{"value": 100, "unit": "mmHg"}
